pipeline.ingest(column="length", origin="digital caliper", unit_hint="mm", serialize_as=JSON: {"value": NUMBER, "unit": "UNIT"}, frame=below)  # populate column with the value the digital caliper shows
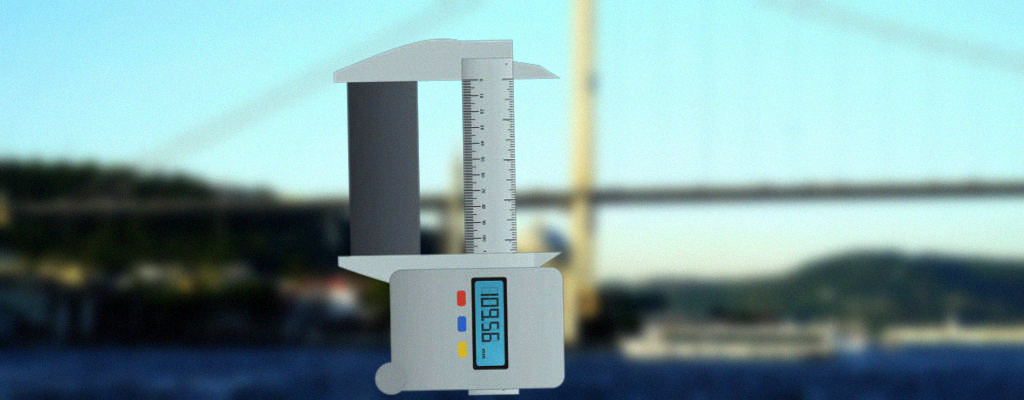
{"value": 109.56, "unit": "mm"}
